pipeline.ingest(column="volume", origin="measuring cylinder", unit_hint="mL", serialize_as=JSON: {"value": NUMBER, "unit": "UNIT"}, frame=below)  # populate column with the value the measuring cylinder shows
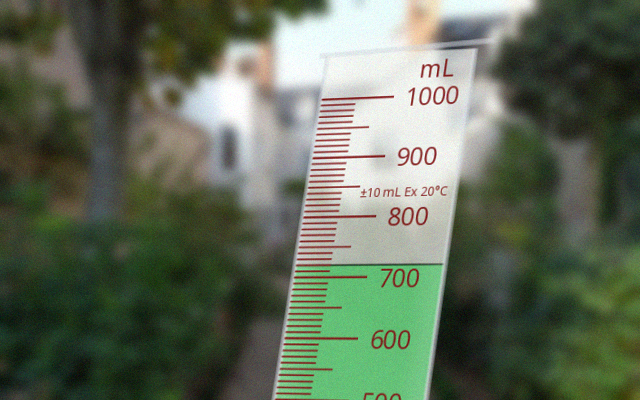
{"value": 720, "unit": "mL"}
